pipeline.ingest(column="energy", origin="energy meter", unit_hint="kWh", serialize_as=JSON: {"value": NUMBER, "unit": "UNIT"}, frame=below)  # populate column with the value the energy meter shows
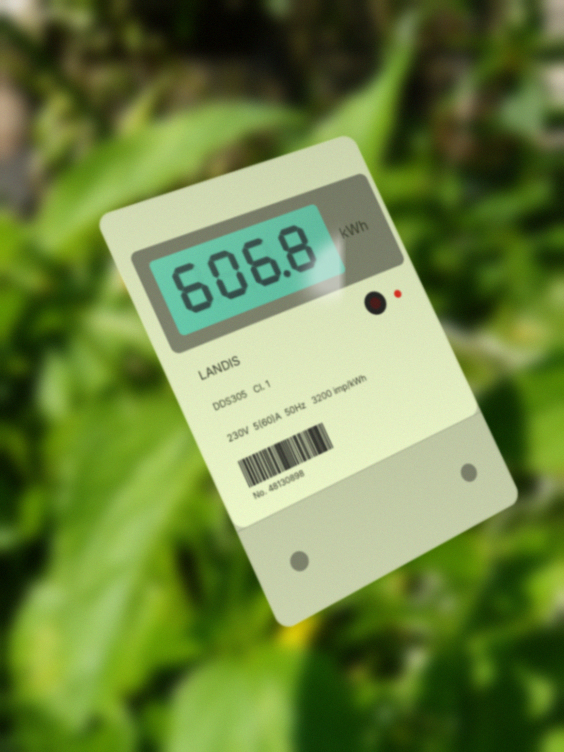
{"value": 606.8, "unit": "kWh"}
